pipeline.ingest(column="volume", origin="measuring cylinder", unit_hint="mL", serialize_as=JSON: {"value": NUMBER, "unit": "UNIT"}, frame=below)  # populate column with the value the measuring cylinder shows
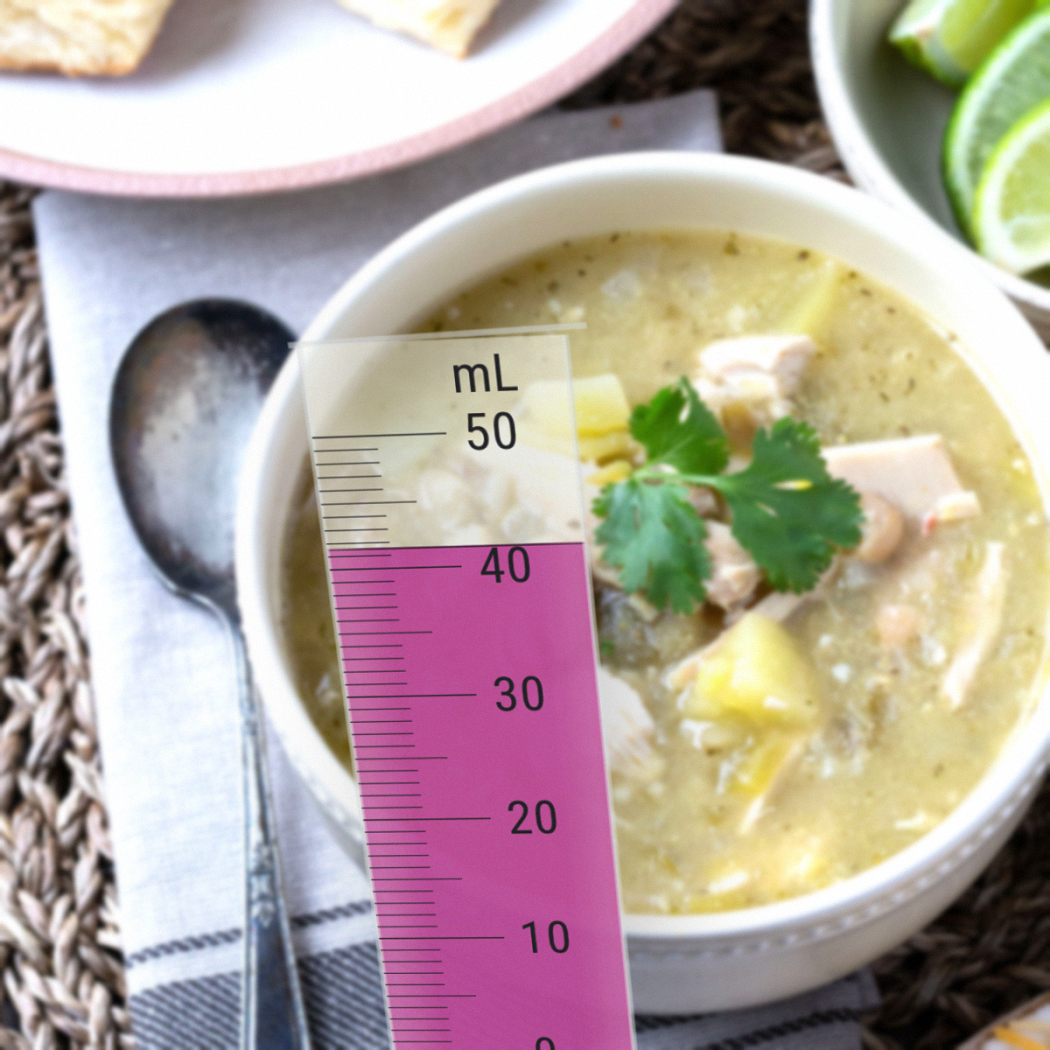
{"value": 41.5, "unit": "mL"}
